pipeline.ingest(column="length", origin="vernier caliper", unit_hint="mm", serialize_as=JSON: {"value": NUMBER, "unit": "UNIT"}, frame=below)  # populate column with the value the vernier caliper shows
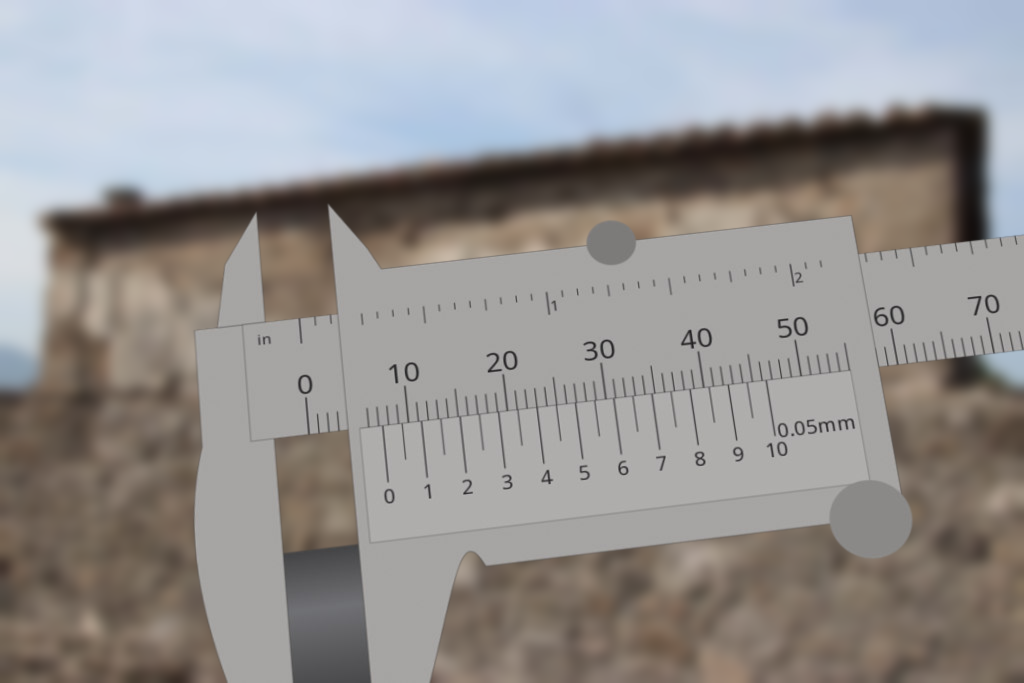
{"value": 7.4, "unit": "mm"}
